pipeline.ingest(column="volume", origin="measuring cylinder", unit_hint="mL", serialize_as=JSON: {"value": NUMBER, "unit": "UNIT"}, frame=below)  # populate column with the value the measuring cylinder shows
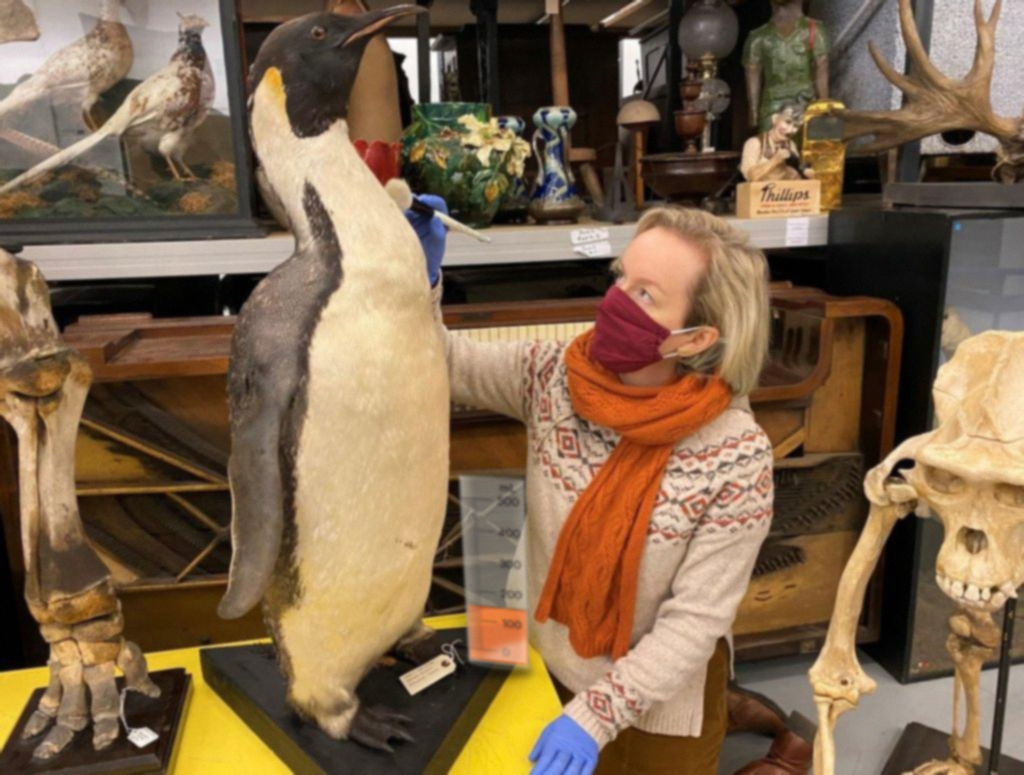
{"value": 150, "unit": "mL"}
